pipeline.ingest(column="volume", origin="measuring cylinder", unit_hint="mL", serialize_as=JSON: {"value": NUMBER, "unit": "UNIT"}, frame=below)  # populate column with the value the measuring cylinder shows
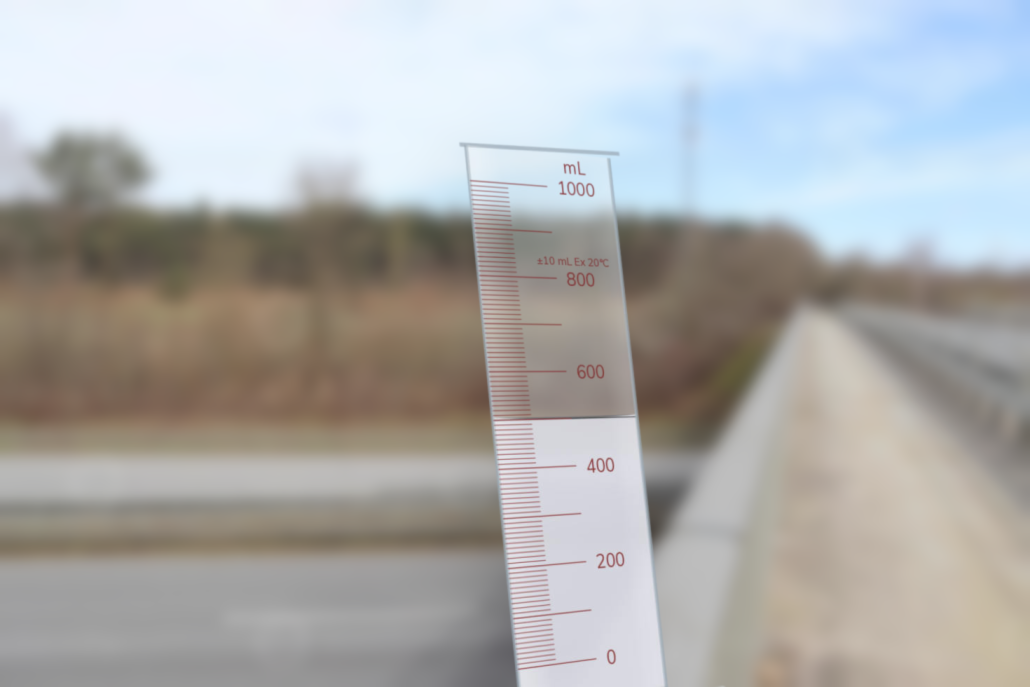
{"value": 500, "unit": "mL"}
